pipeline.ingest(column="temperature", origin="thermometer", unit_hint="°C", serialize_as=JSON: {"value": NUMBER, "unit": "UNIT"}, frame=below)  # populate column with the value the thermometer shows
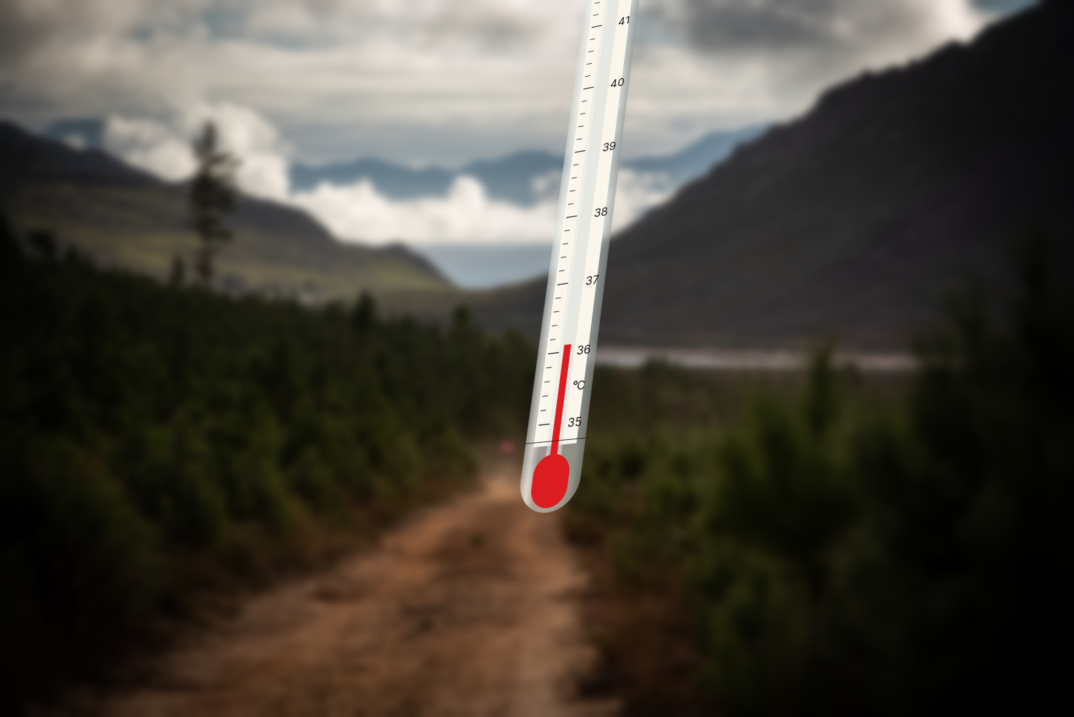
{"value": 36.1, "unit": "°C"}
